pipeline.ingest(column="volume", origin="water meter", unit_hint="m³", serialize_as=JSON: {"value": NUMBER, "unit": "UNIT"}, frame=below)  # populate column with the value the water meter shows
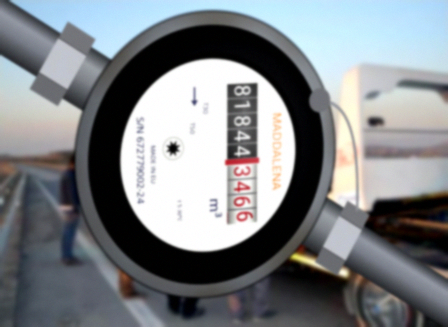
{"value": 81844.3466, "unit": "m³"}
